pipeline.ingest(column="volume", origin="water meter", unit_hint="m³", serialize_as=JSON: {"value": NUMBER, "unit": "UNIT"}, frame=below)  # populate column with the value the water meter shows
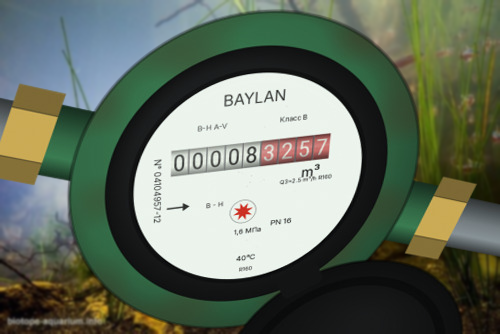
{"value": 8.3257, "unit": "m³"}
